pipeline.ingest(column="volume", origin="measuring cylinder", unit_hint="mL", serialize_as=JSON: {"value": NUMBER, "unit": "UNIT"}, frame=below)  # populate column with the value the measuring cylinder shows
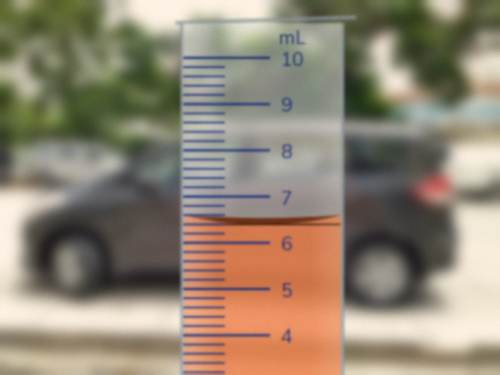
{"value": 6.4, "unit": "mL"}
